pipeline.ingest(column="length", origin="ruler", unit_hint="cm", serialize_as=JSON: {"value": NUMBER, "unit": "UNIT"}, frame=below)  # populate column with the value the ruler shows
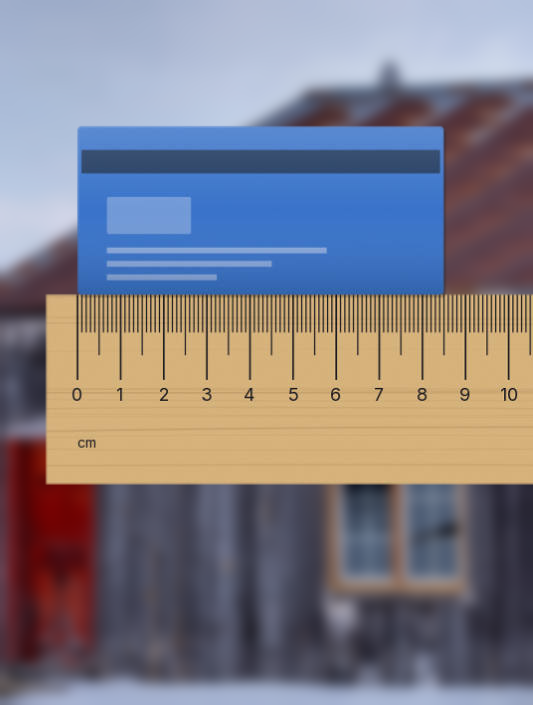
{"value": 8.5, "unit": "cm"}
